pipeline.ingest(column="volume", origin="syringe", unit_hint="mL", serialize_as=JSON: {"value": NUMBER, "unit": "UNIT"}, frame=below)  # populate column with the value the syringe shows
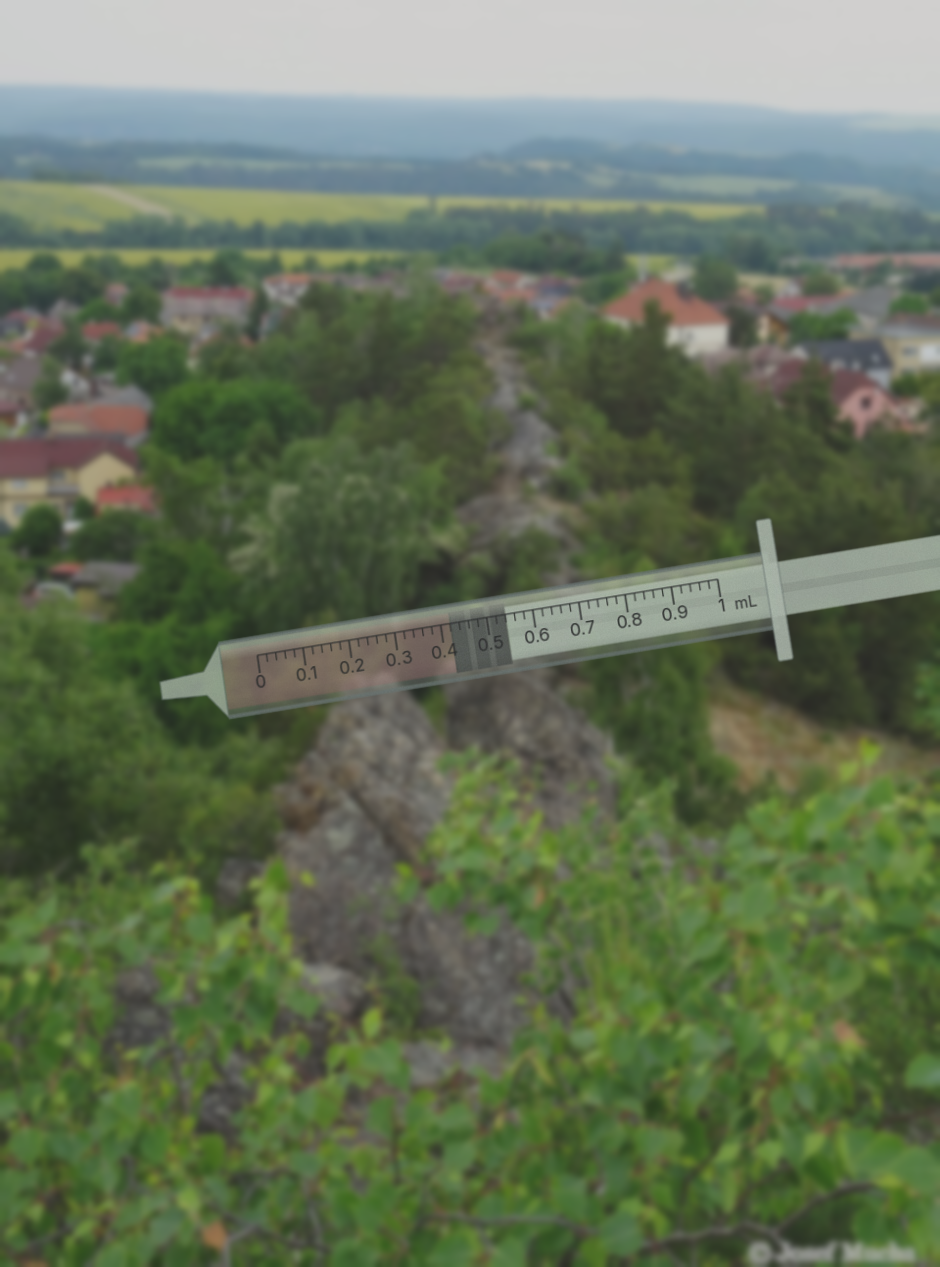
{"value": 0.42, "unit": "mL"}
